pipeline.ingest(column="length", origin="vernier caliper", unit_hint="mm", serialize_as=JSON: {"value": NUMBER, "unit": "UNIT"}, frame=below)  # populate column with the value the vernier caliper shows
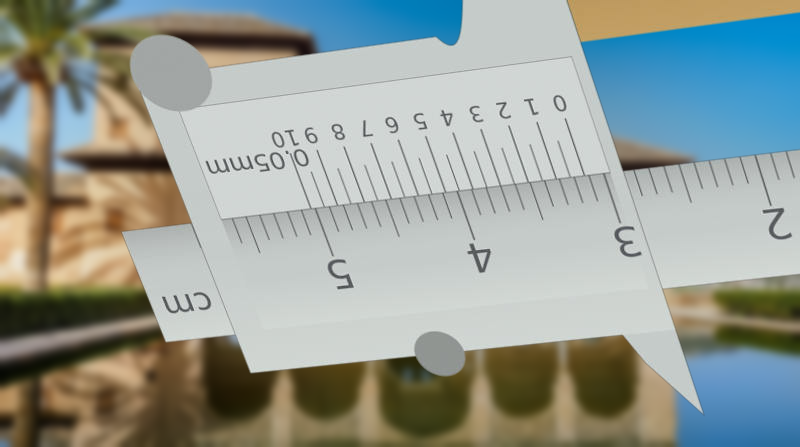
{"value": 31.3, "unit": "mm"}
